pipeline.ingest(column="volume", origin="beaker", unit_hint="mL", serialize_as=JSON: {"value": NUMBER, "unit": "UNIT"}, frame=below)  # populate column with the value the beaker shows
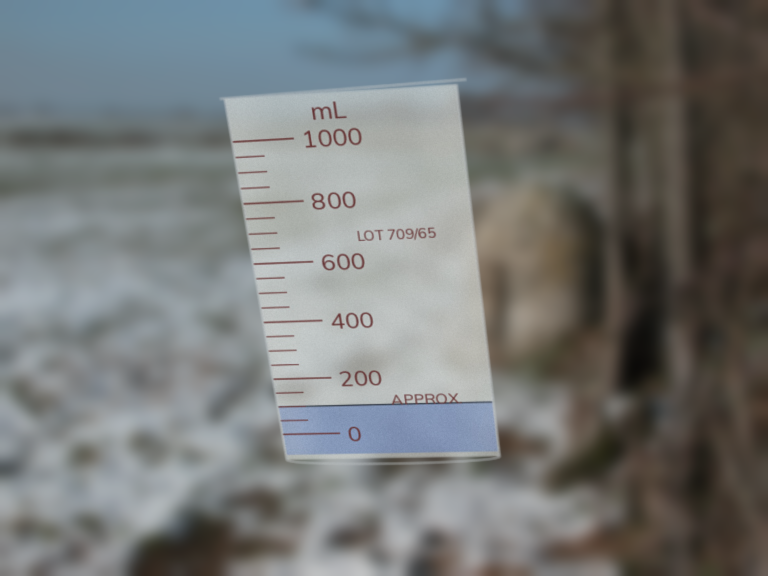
{"value": 100, "unit": "mL"}
